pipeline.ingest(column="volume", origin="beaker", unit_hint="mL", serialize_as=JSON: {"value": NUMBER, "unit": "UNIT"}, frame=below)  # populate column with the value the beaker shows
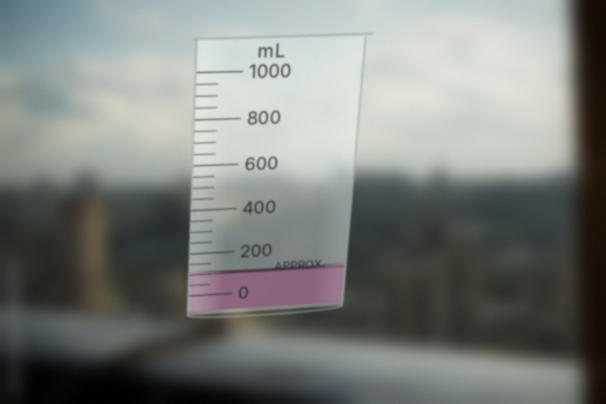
{"value": 100, "unit": "mL"}
